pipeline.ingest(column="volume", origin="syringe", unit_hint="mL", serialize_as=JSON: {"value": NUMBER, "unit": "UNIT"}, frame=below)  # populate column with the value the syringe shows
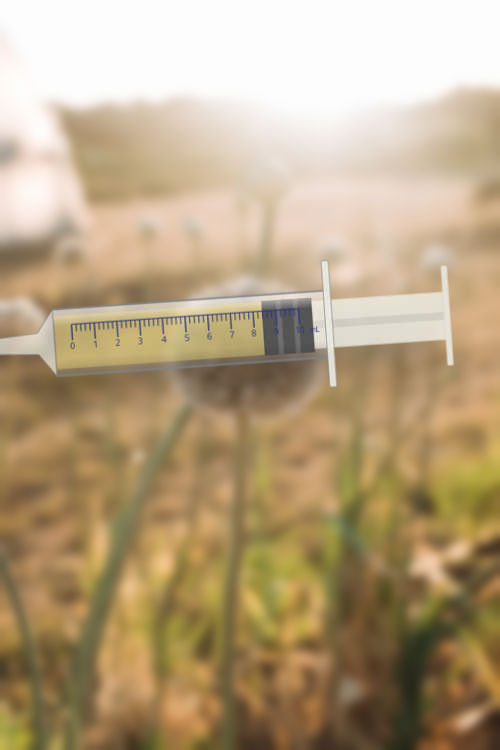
{"value": 8.4, "unit": "mL"}
